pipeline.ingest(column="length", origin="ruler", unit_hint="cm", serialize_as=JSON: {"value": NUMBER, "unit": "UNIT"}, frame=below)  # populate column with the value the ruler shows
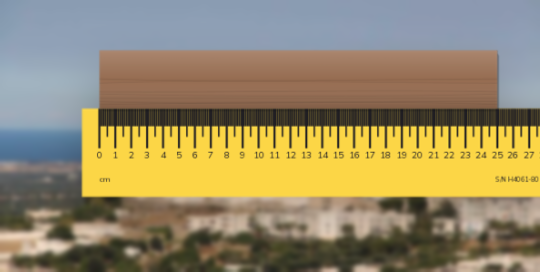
{"value": 25, "unit": "cm"}
